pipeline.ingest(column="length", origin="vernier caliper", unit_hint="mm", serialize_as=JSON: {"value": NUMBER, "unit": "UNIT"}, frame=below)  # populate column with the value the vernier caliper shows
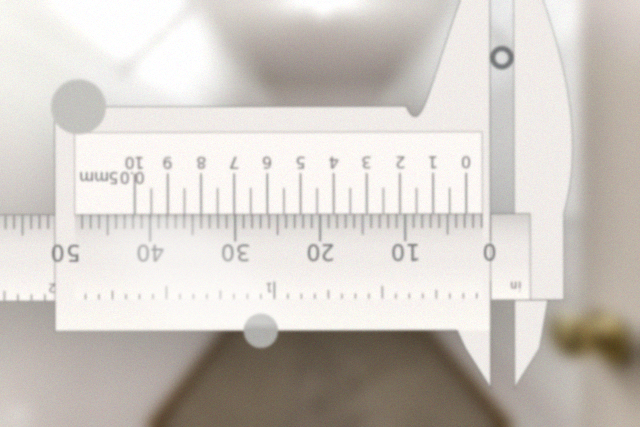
{"value": 2.8, "unit": "mm"}
